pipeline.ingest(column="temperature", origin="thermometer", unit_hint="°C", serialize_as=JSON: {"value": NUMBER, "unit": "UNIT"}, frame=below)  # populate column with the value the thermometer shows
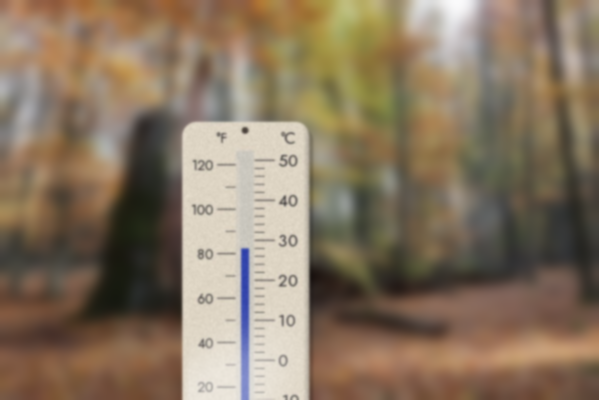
{"value": 28, "unit": "°C"}
